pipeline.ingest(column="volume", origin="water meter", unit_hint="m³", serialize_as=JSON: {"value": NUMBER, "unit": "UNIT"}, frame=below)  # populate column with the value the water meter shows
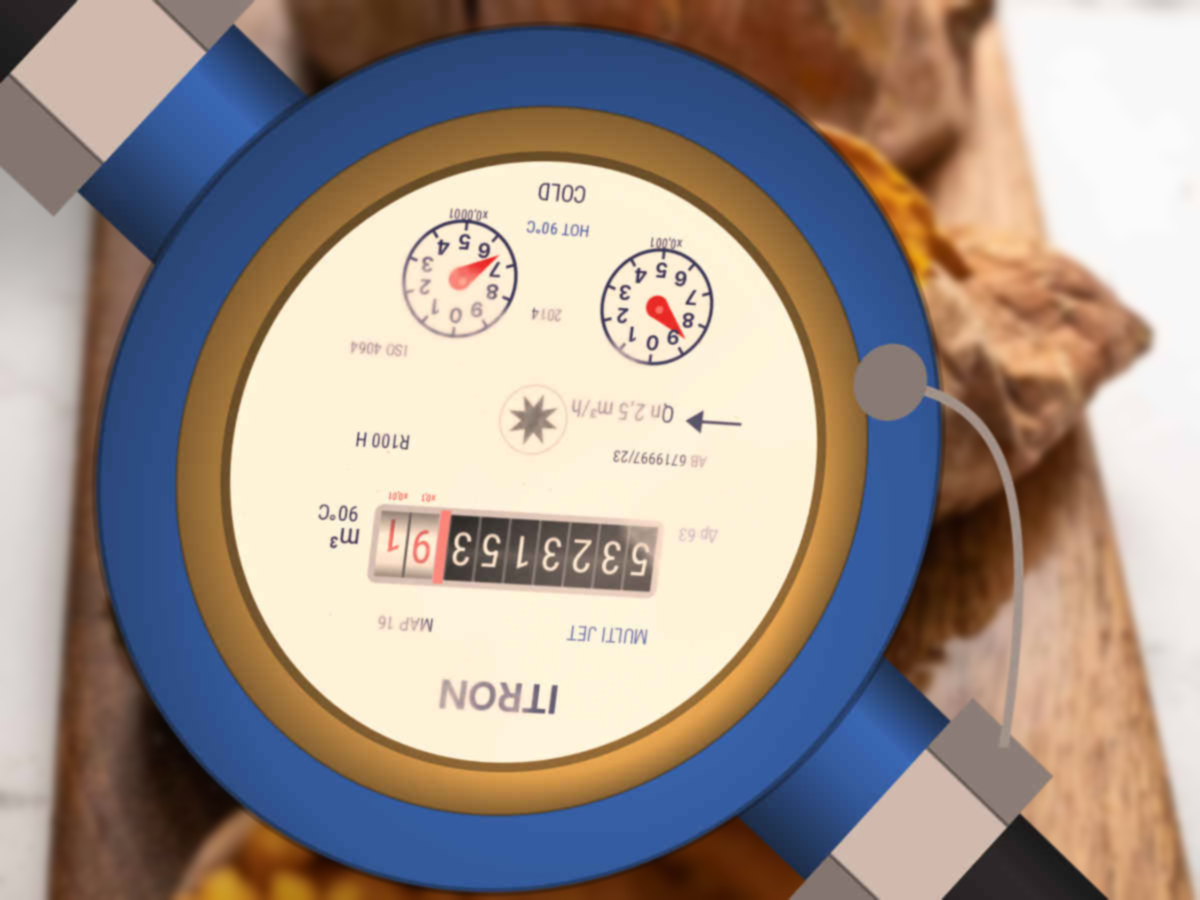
{"value": 5323153.9086, "unit": "m³"}
